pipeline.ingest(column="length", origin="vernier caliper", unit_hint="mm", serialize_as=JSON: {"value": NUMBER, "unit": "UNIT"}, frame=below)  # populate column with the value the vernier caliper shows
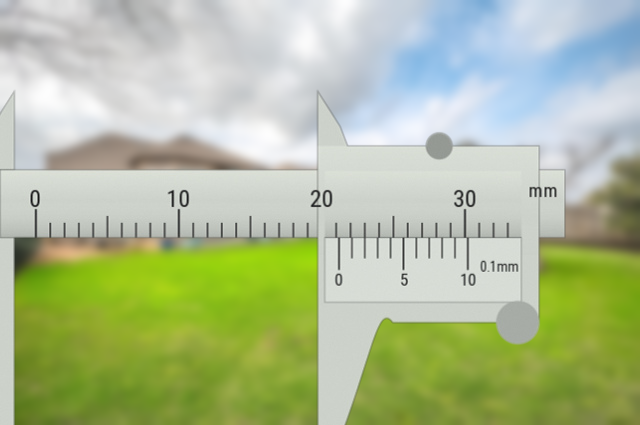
{"value": 21.2, "unit": "mm"}
